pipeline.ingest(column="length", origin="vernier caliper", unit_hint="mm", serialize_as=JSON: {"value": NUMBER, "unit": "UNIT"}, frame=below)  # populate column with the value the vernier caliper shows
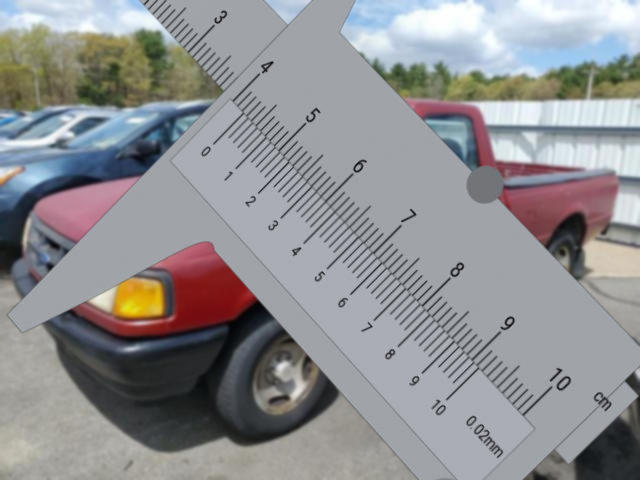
{"value": 42.4, "unit": "mm"}
